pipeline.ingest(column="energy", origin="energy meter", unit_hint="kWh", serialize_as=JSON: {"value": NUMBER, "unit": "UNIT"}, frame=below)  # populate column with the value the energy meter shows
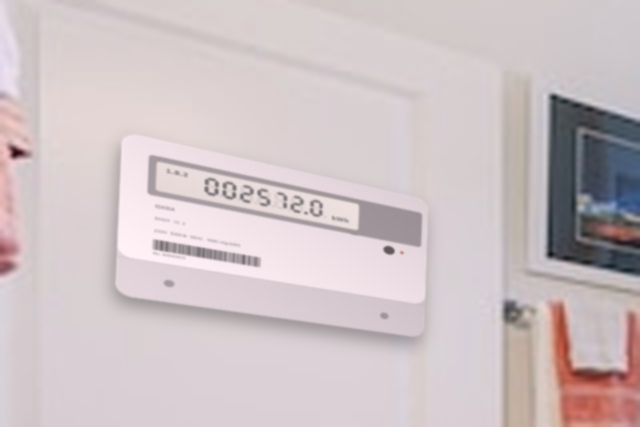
{"value": 2572.0, "unit": "kWh"}
